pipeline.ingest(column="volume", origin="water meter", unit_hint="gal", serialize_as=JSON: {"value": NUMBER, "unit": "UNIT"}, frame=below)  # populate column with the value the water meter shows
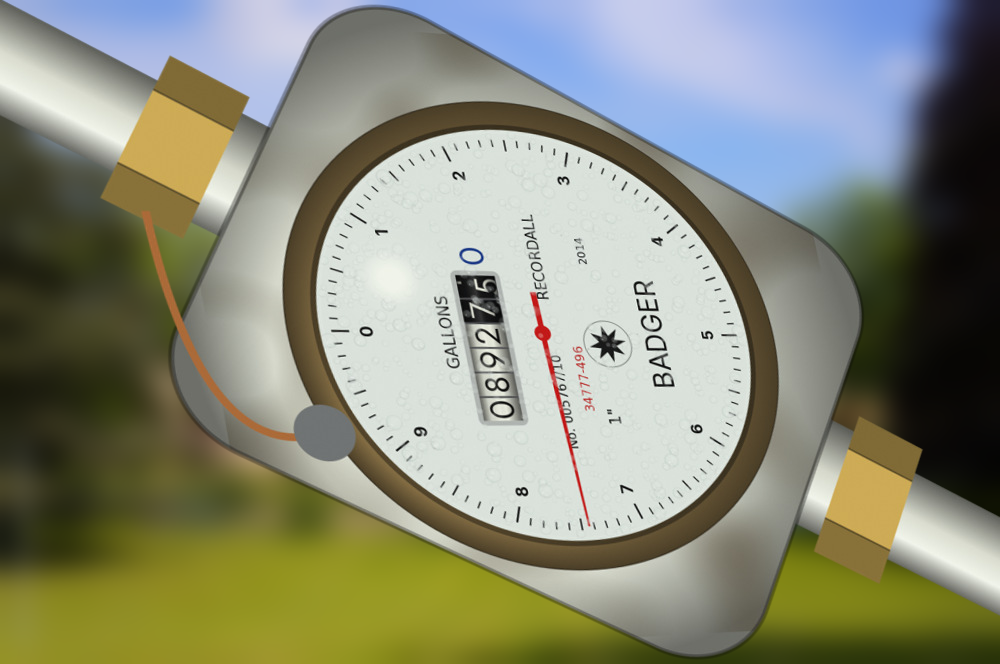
{"value": 892747.4, "unit": "gal"}
